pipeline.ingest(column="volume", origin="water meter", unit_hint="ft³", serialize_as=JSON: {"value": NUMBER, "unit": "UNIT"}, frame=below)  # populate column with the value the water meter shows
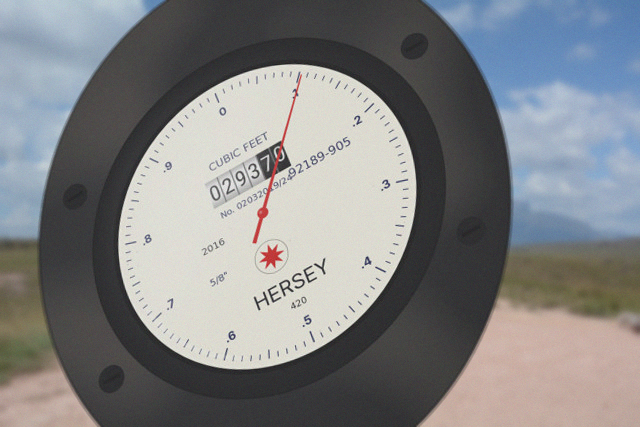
{"value": 29370.10, "unit": "ft³"}
